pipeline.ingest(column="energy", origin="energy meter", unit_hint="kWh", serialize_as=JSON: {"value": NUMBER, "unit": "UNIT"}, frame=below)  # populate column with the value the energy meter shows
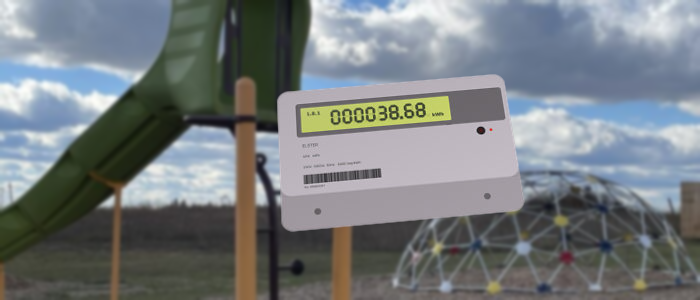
{"value": 38.68, "unit": "kWh"}
